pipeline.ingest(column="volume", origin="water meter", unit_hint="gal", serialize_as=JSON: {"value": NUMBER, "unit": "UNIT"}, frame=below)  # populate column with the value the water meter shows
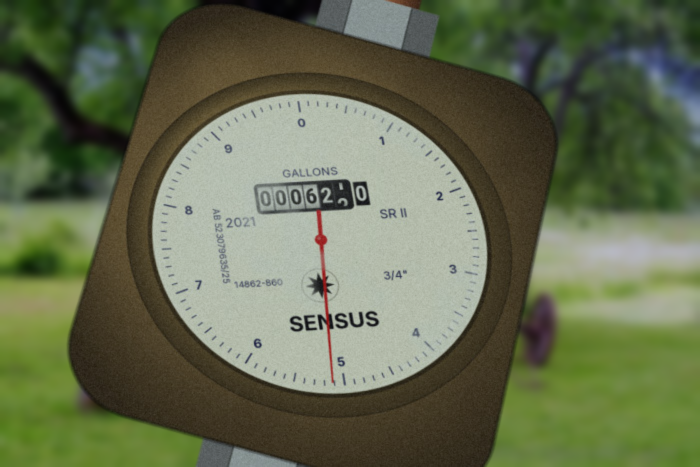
{"value": 6215.1, "unit": "gal"}
